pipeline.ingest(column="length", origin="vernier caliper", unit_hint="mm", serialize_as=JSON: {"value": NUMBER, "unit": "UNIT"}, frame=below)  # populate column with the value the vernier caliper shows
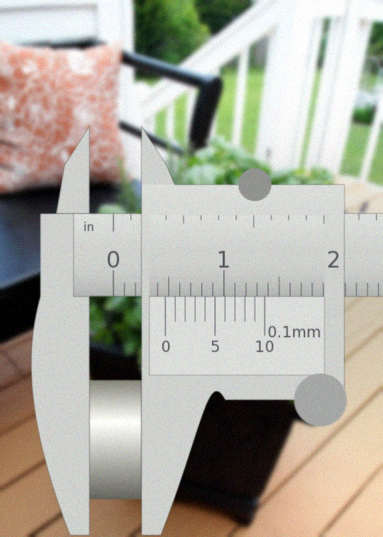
{"value": 4.7, "unit": "mm"}
